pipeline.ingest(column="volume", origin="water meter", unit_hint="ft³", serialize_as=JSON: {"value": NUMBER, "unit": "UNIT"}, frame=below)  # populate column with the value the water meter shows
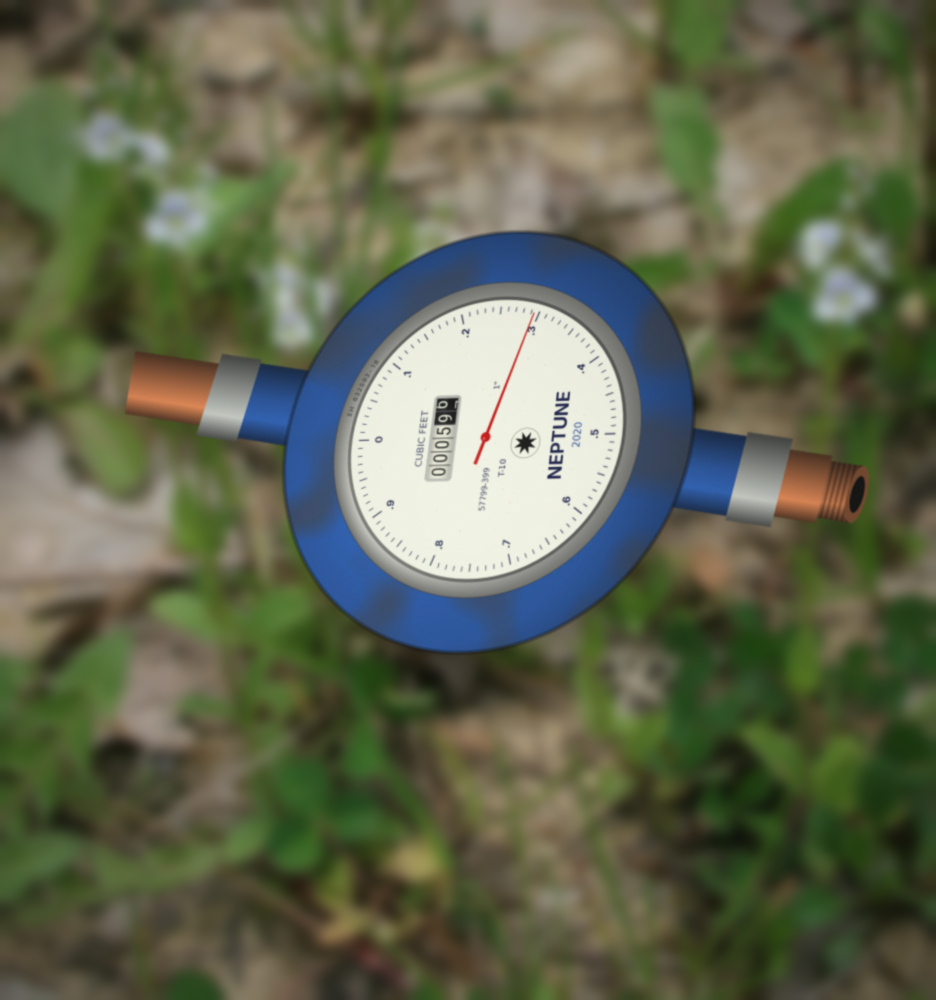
{"value": 596.29, "unit": "ft³"}
